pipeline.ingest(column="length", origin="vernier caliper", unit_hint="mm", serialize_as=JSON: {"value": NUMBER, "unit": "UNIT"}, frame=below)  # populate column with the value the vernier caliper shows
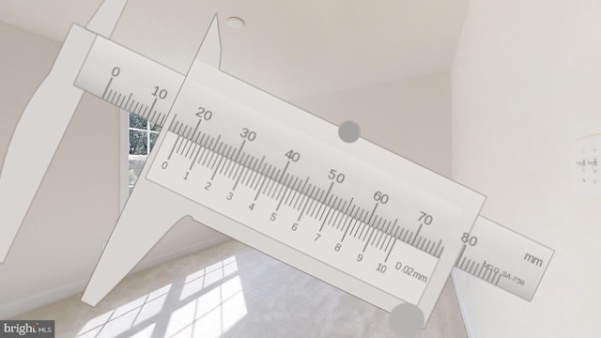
{"value": 17.5, "unit": "mm"}
